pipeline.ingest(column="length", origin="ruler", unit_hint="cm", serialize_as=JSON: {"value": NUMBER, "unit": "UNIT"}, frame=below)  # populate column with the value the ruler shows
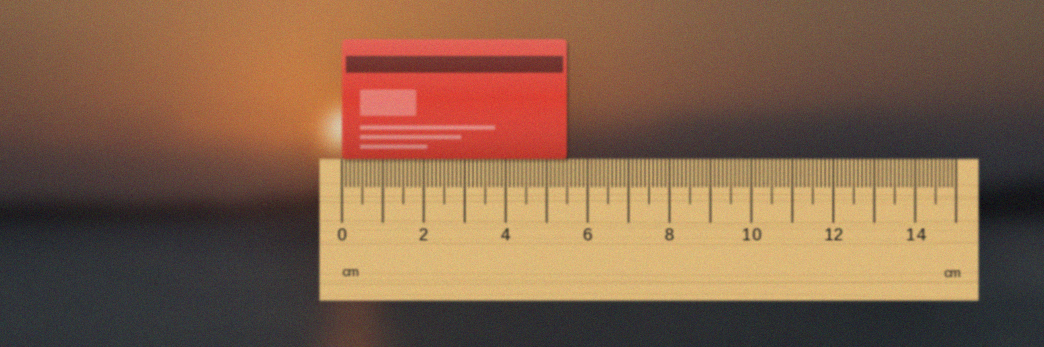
{"value": 5.5, "unit": "cm"}
